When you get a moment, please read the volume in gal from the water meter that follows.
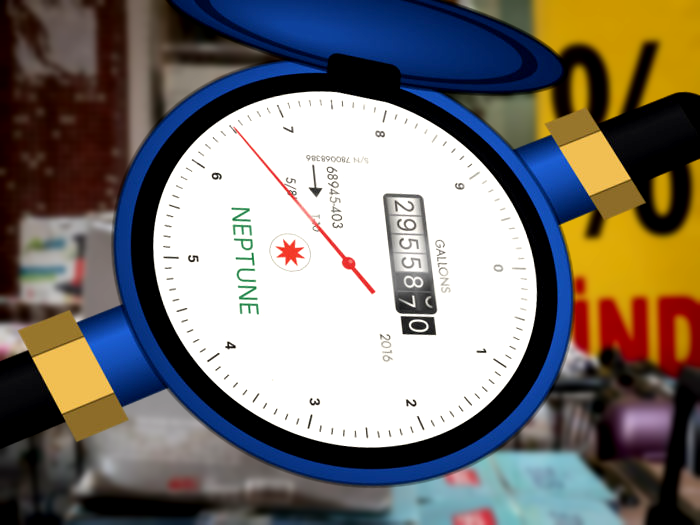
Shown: 2955866.5 gal
